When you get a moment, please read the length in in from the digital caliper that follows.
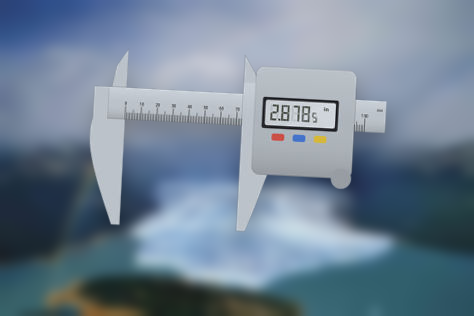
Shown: 2.8785 in
